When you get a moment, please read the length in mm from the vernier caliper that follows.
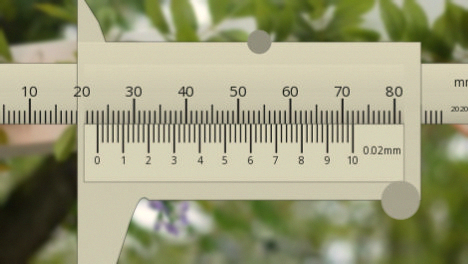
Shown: 23.0 mm
